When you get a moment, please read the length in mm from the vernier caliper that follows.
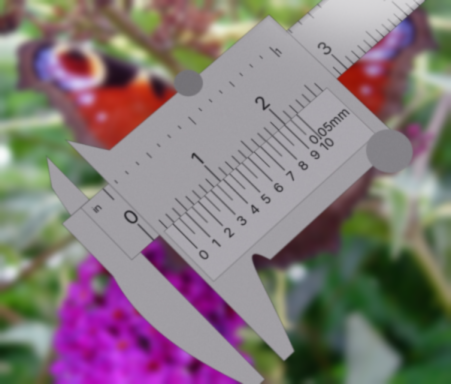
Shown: 2.8 mm
